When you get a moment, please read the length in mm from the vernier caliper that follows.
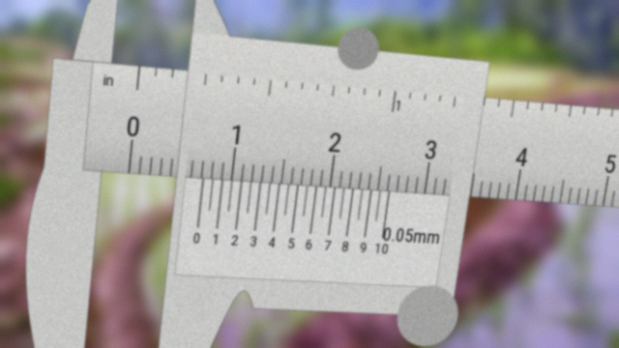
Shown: 7.2 mm
